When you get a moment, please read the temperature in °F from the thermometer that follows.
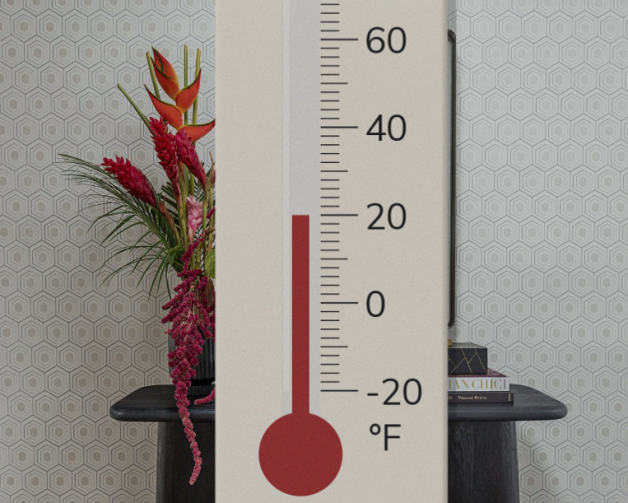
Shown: 20 °F
